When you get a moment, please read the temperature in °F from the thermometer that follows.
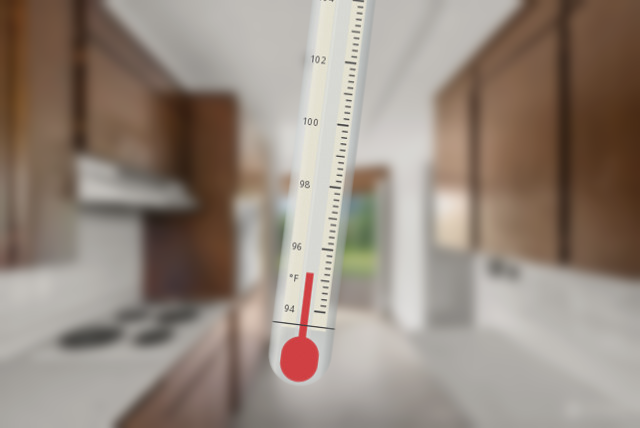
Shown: 95.2 °F
